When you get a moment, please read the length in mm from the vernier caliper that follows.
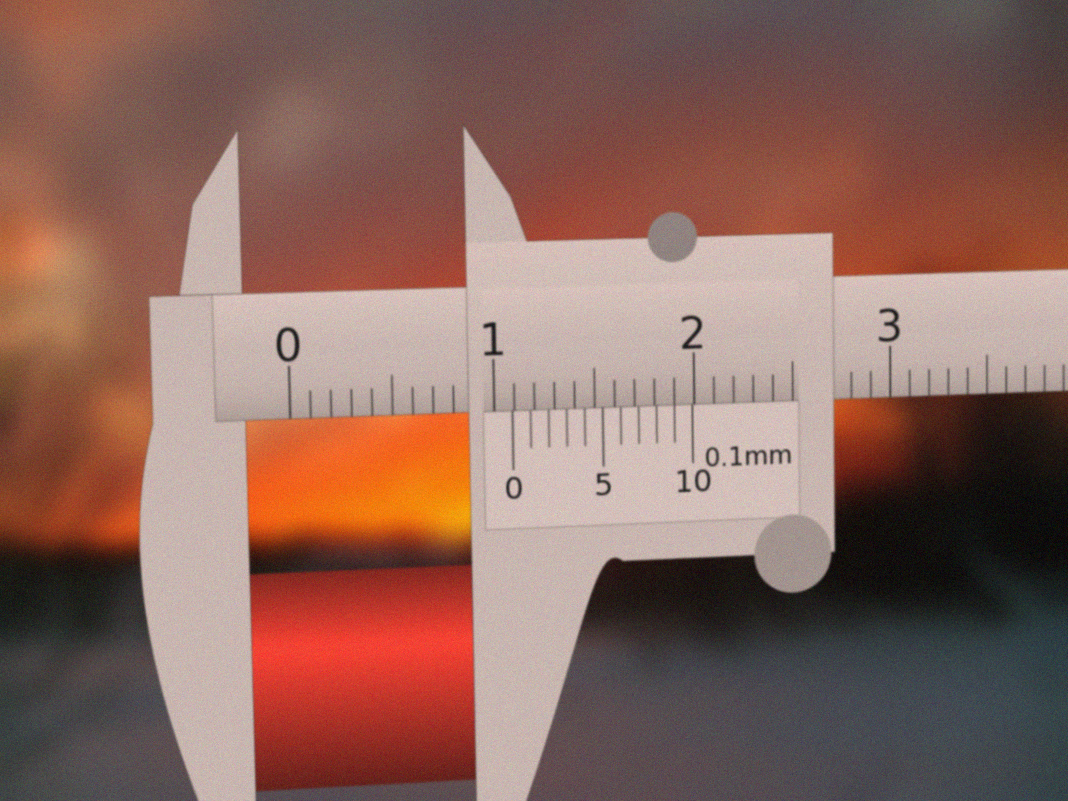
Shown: 10.9 mm
